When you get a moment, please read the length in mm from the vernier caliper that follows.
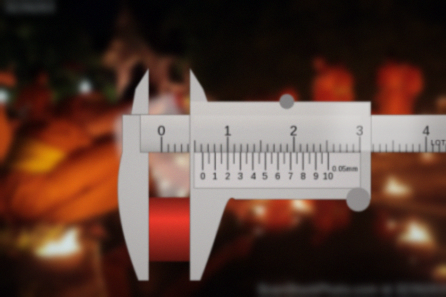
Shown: 6.2 mm
